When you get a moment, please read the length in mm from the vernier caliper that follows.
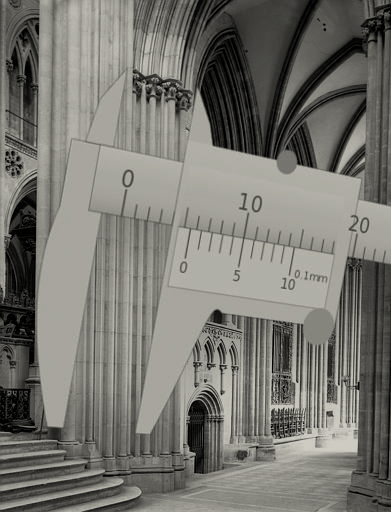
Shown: 5.5 mm
